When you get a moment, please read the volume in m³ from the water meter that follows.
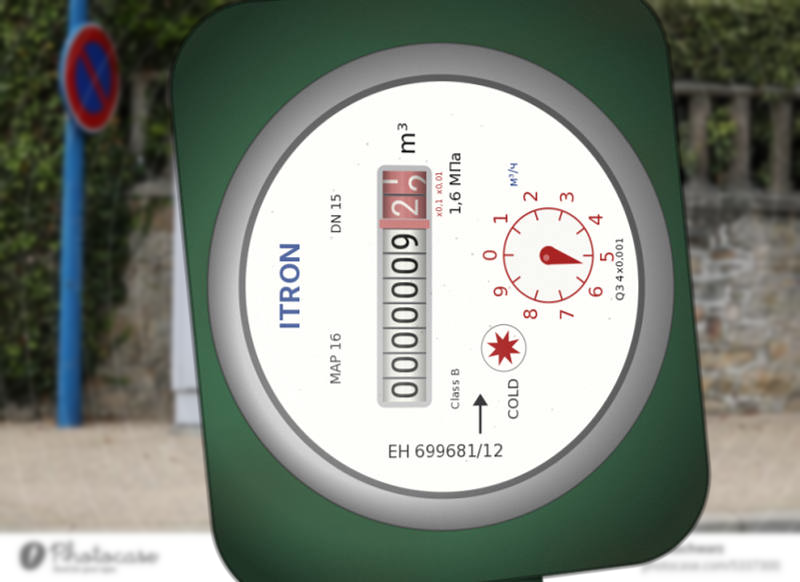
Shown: 9.215 m³
